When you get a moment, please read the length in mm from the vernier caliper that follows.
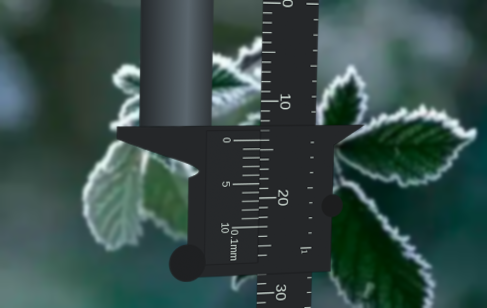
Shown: 14.0 mm
